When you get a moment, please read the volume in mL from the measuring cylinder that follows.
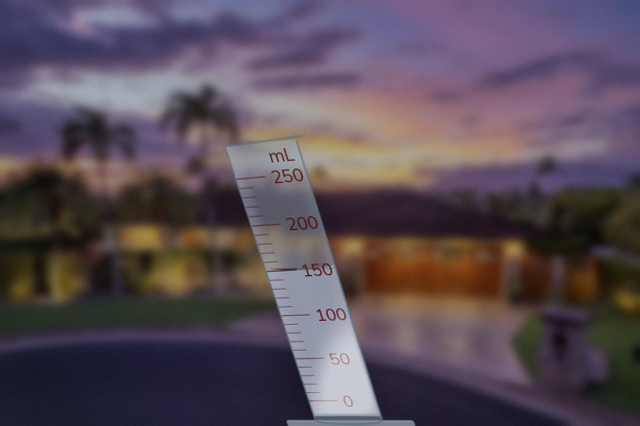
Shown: 150 mL
